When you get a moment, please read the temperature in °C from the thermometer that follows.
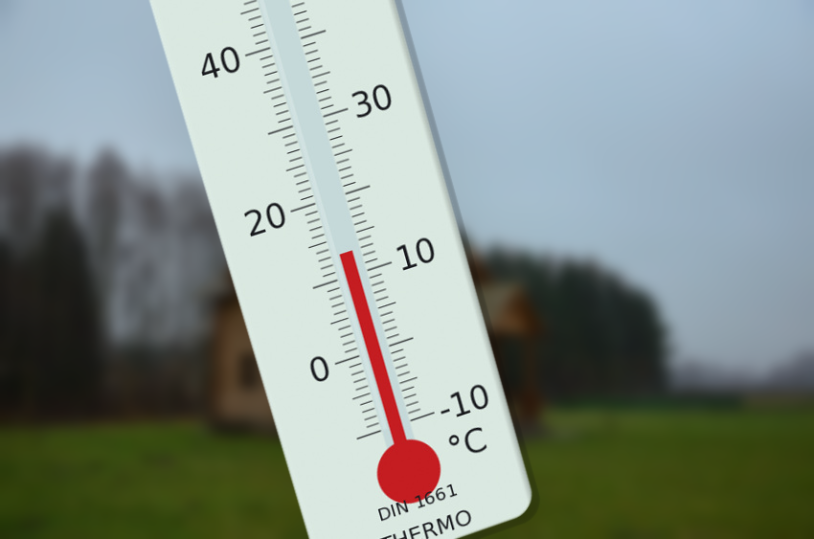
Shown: 13 °C
